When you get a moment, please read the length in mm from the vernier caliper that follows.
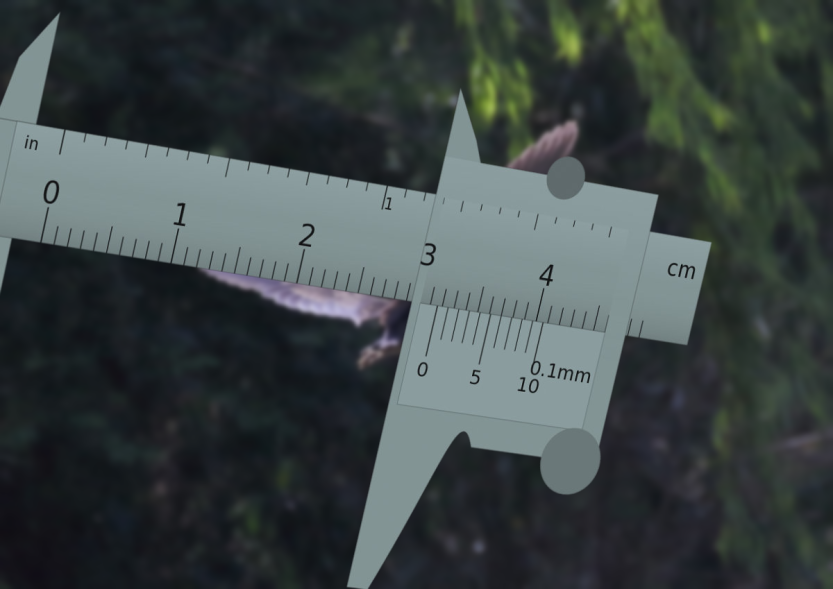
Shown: 31.6 mm
